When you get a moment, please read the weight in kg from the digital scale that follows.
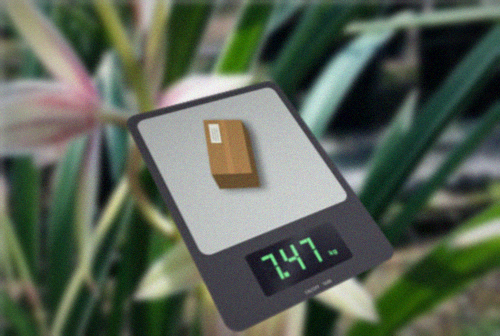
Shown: 7.47 kg
